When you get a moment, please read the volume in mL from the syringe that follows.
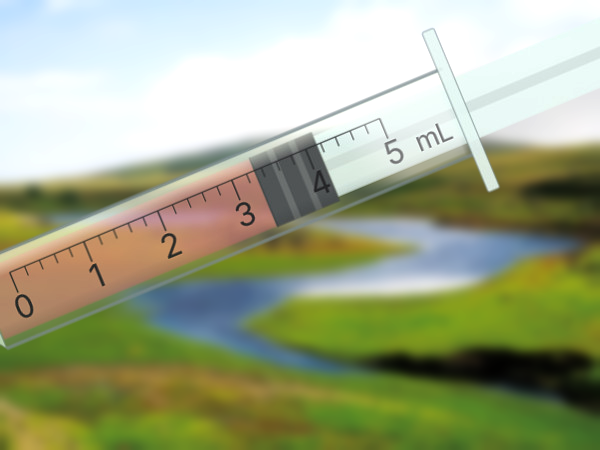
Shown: 3.3 mL
